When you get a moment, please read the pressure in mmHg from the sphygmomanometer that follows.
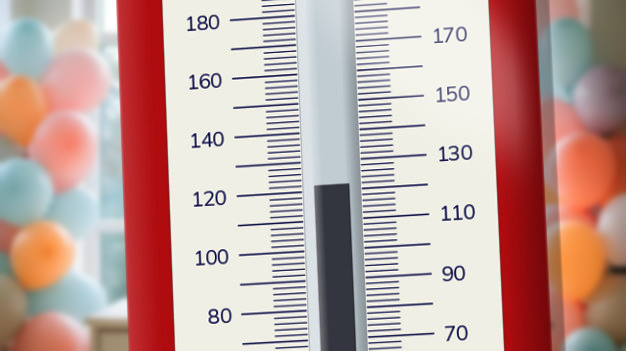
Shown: 122 mmHg
